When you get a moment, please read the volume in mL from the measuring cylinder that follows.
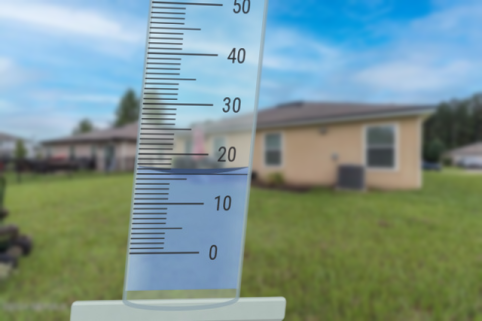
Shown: 16 mL
